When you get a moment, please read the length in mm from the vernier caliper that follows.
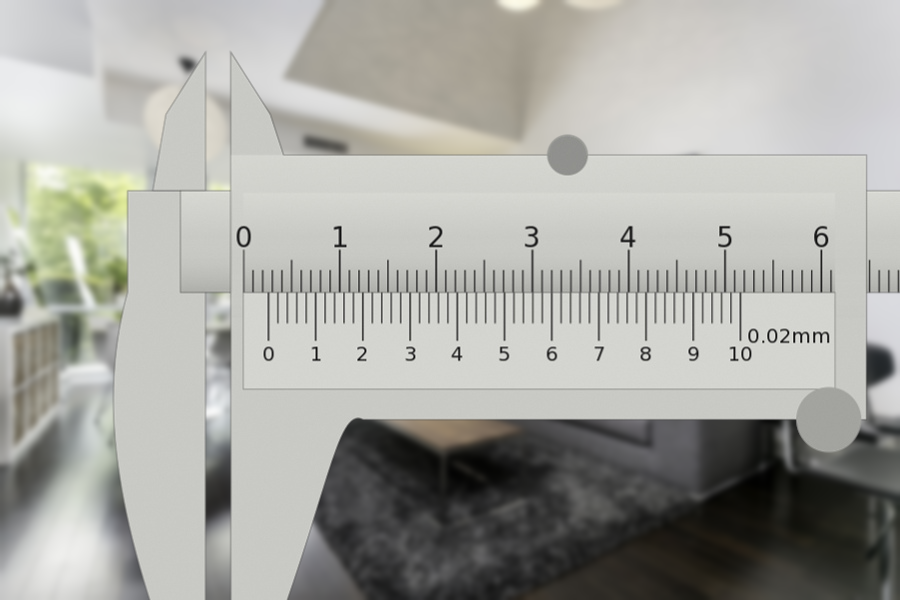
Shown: 2.6 mm
